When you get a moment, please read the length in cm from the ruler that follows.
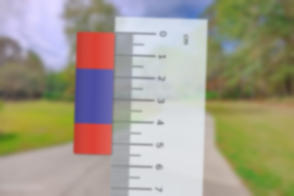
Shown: 5.5 cm
